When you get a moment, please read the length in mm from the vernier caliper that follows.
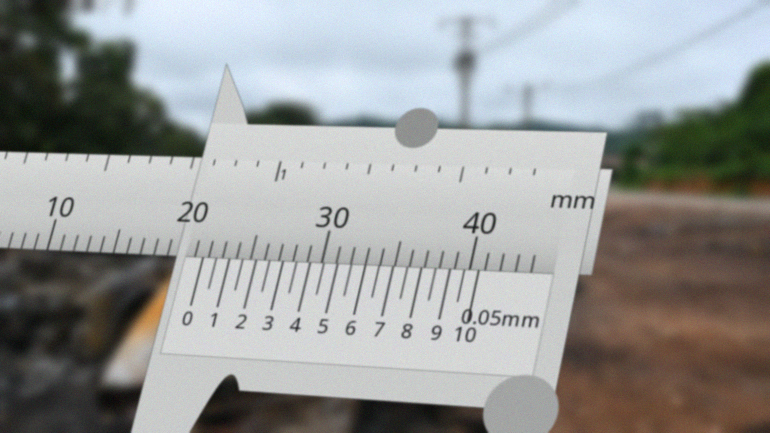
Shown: 21.6 mm
